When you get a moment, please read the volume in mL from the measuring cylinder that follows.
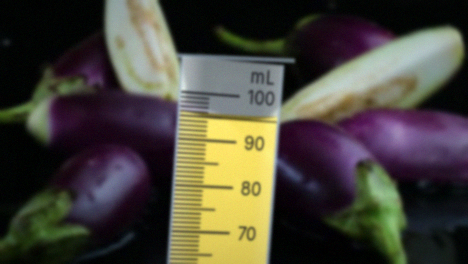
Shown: 95 mL
